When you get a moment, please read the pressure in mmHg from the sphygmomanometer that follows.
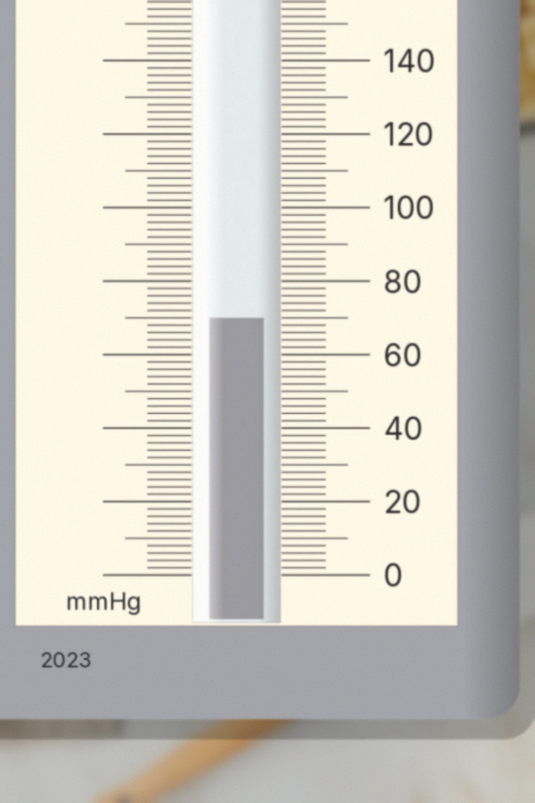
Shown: 70 mmHg
